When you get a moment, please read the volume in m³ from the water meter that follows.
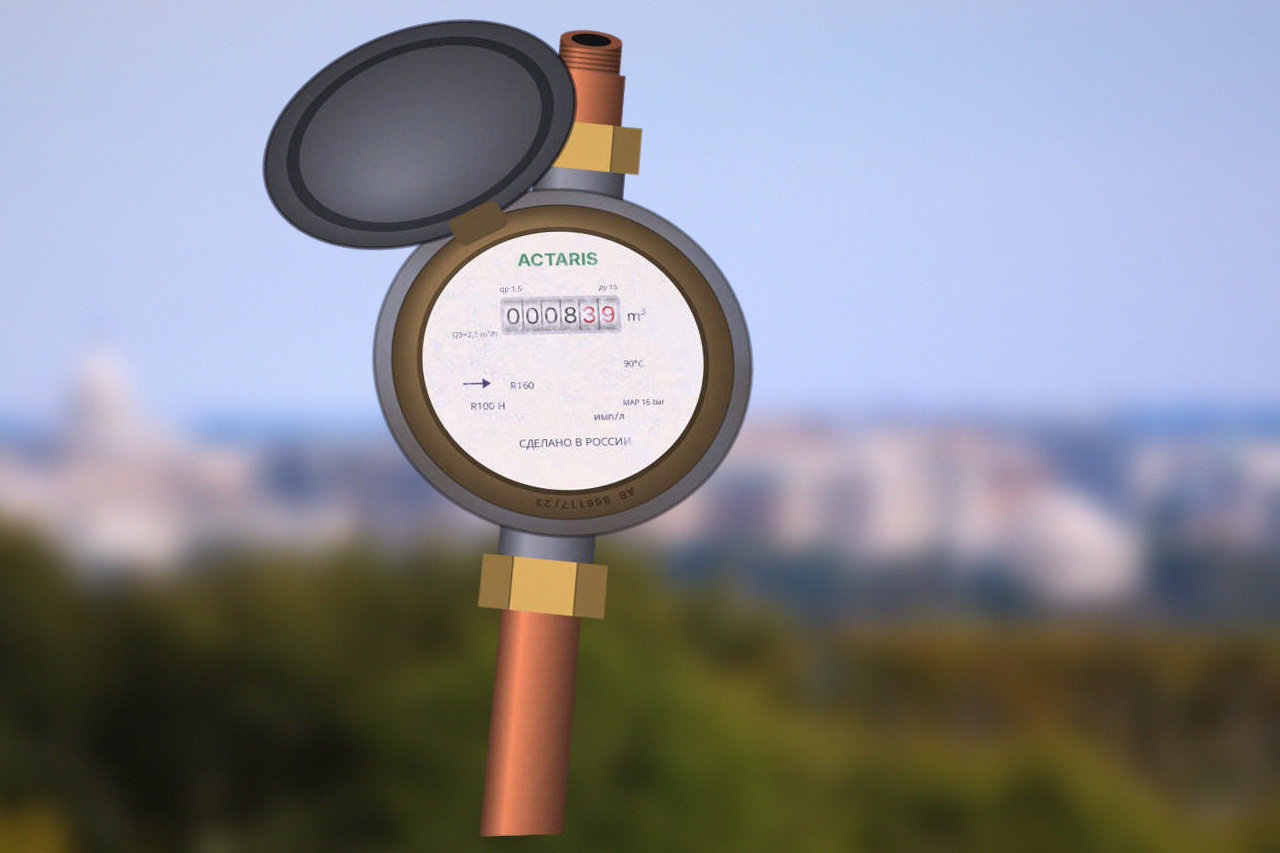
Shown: 8.39 m³
